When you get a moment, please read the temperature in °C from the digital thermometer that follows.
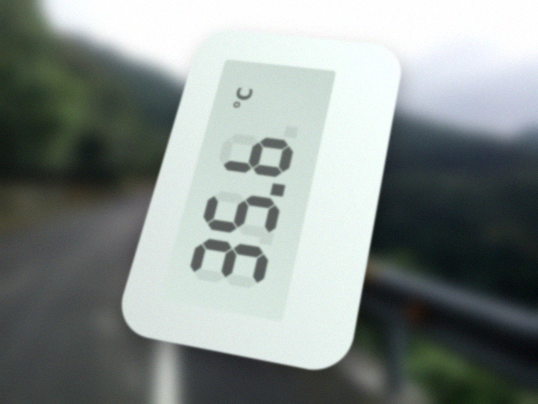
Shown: 35.6 °C
